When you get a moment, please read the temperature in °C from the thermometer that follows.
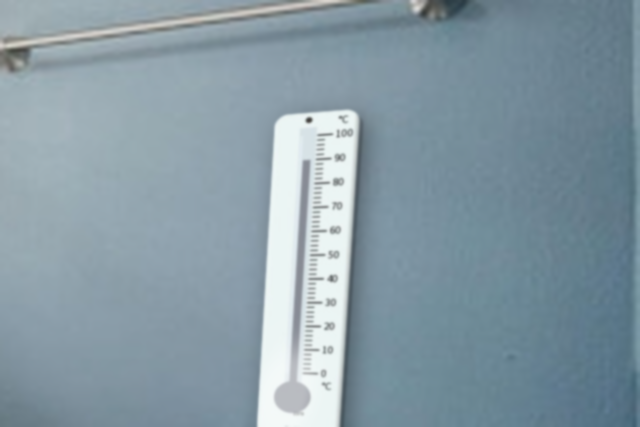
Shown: 90 °C
